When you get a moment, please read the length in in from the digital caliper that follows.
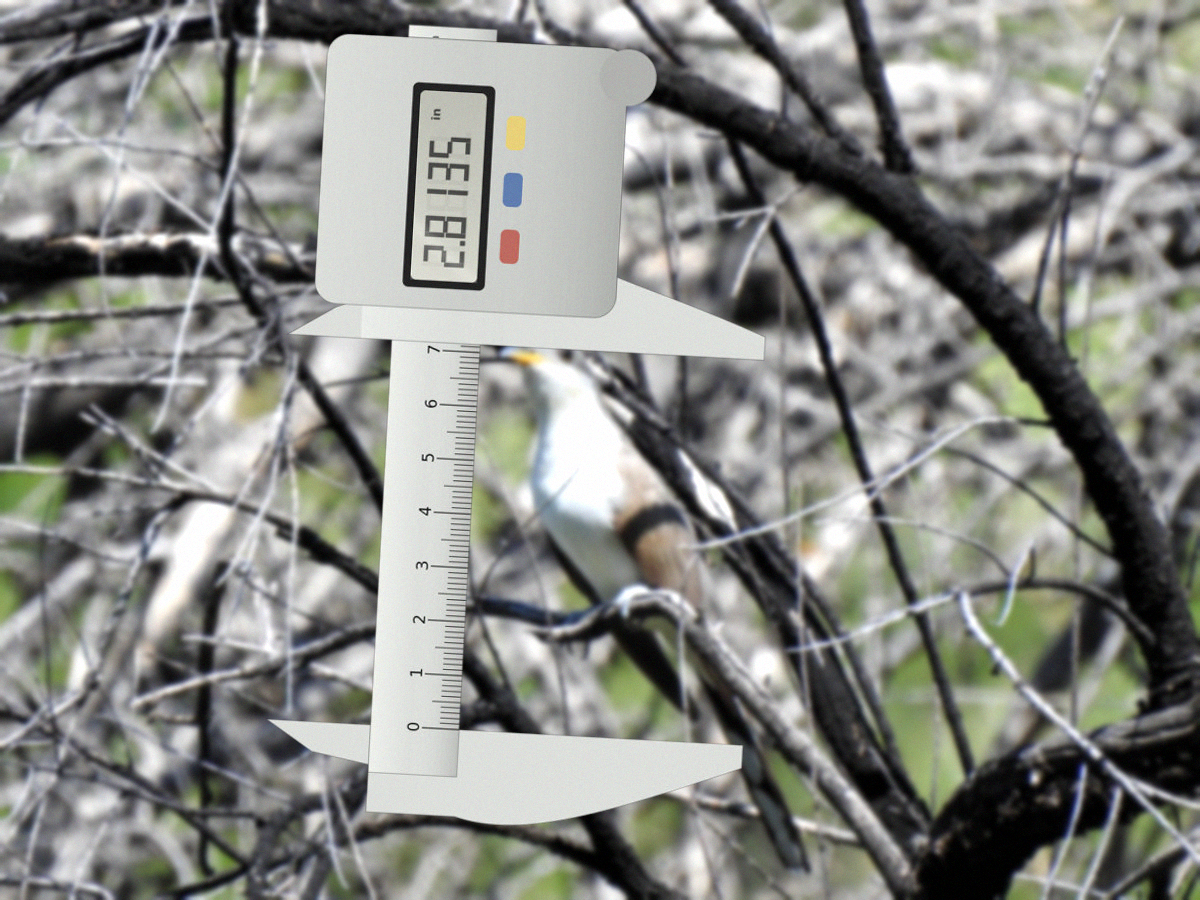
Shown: 2.8135 in
